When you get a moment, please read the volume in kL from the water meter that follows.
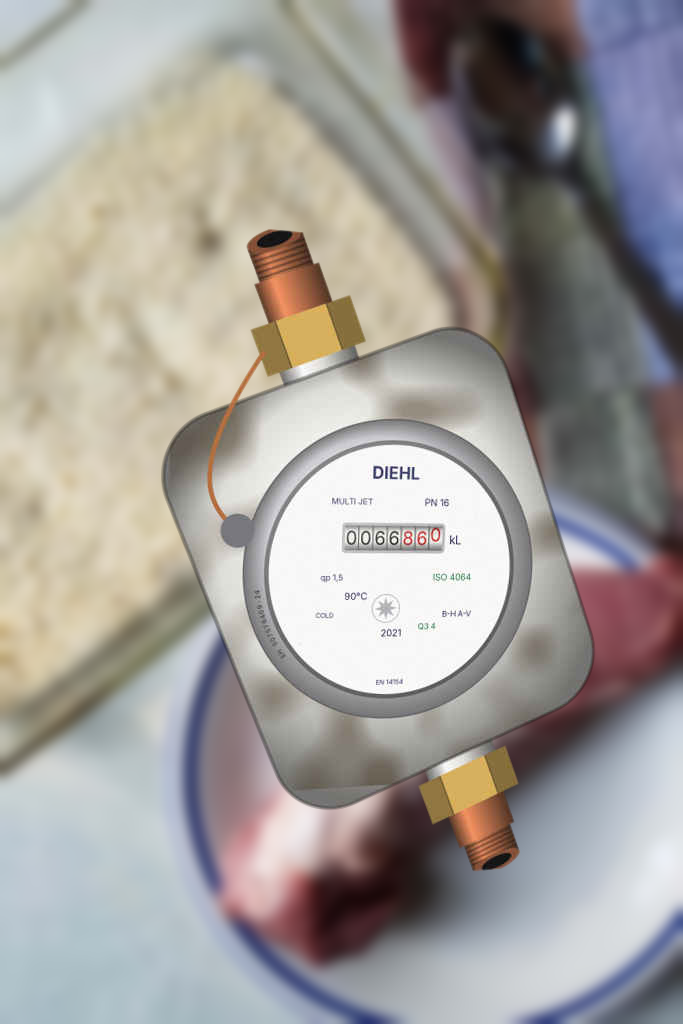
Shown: 66.860 kL
